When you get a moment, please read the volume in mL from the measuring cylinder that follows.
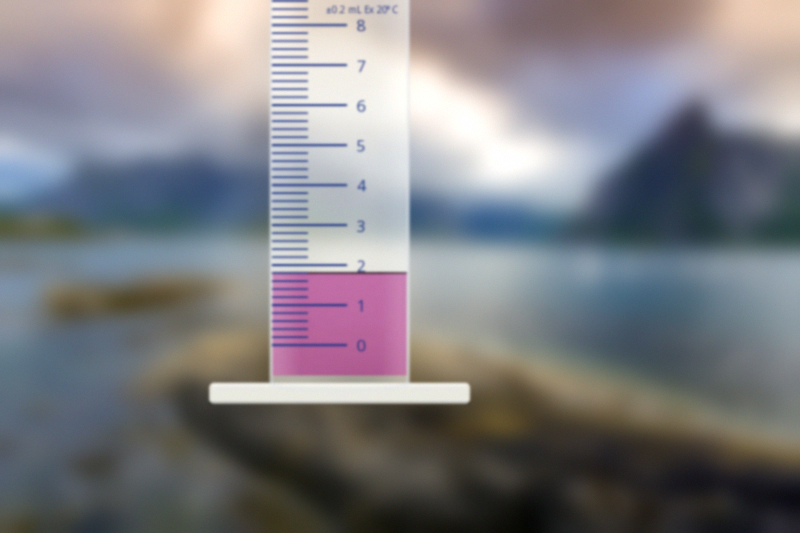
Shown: 1.8 mL
